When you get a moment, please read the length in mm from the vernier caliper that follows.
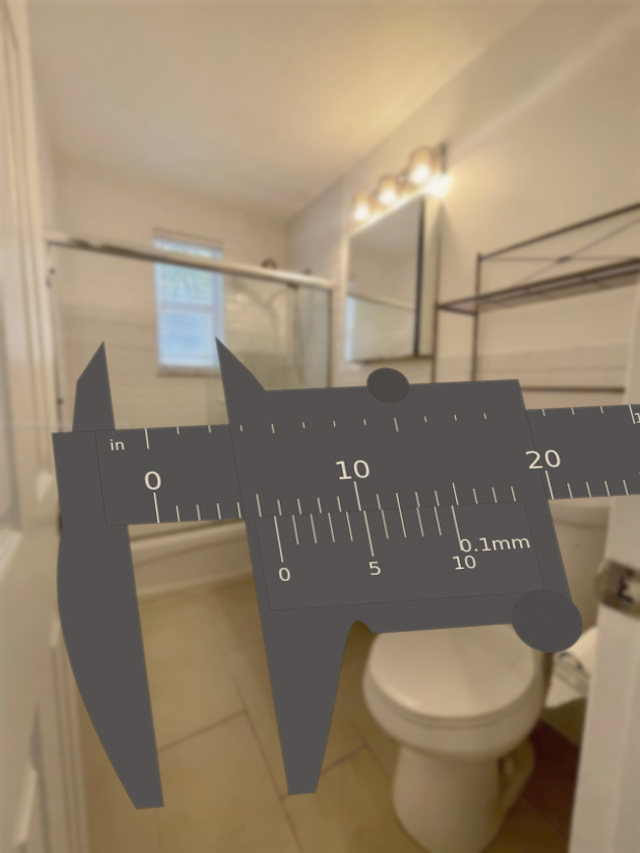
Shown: 5.7 mm
